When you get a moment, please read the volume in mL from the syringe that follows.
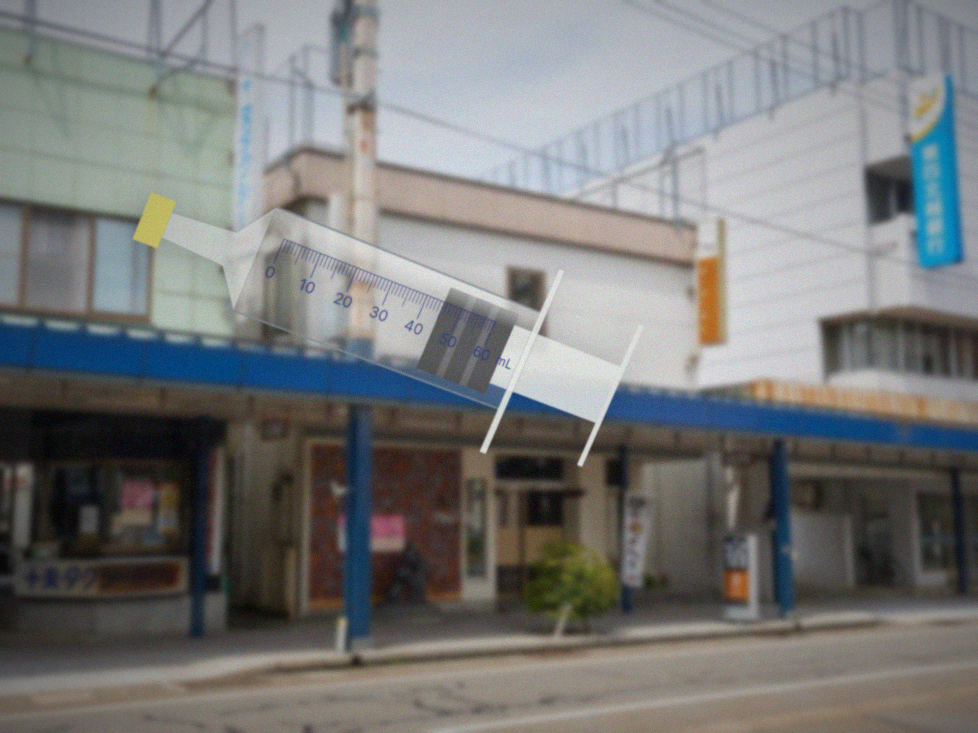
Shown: 45 mL
